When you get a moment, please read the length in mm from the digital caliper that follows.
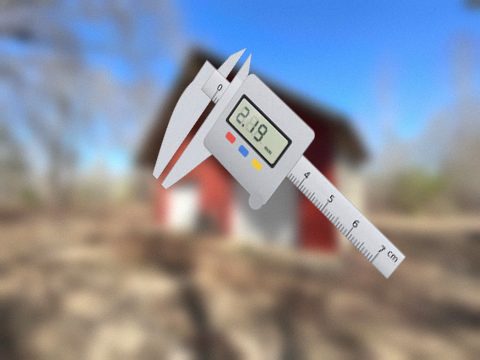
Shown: 2.19 mm
